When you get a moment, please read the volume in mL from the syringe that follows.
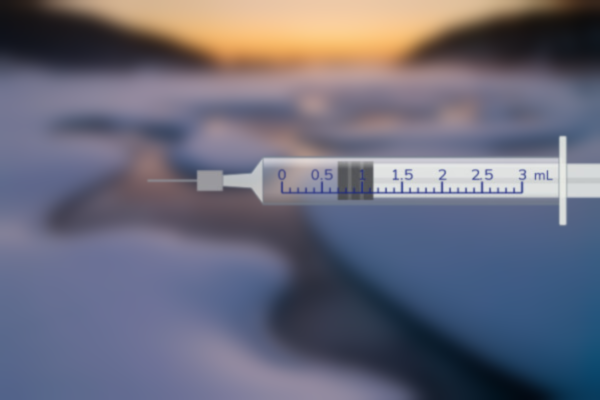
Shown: 0.7 mL
